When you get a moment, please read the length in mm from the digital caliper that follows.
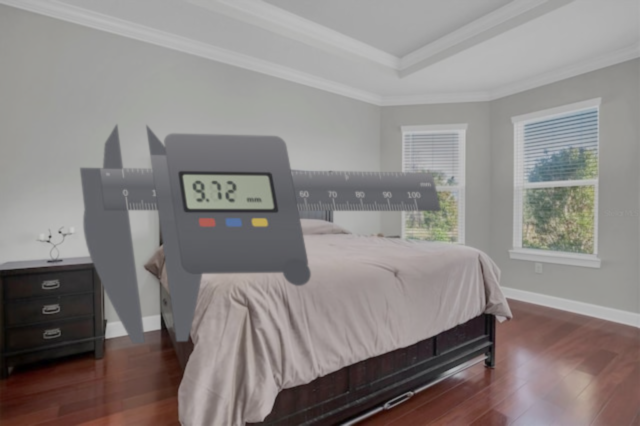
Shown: 9.72 mm
